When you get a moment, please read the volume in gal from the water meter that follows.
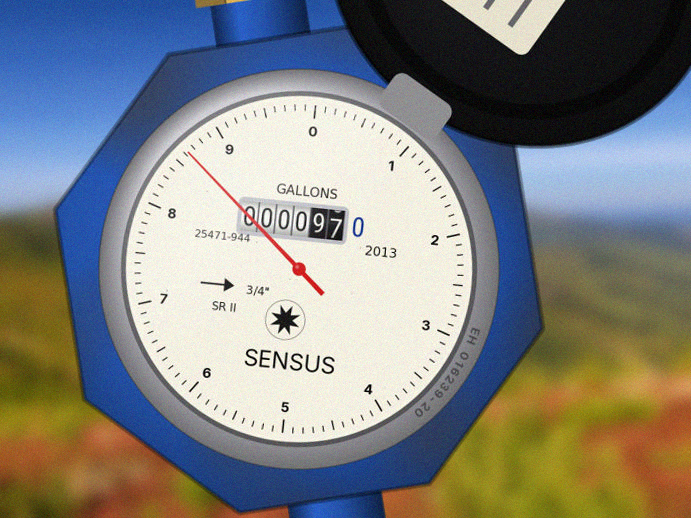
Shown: 968.6 gal
